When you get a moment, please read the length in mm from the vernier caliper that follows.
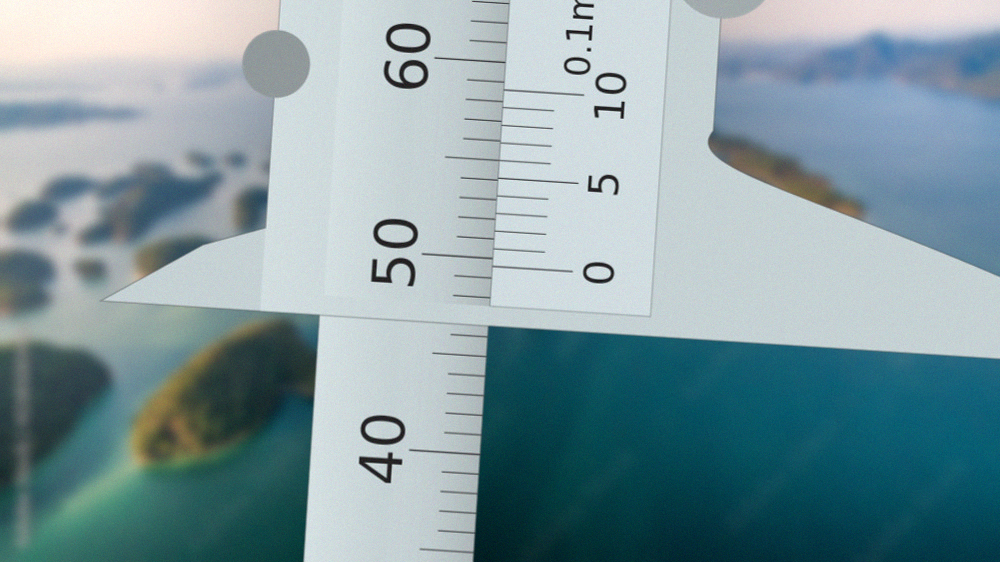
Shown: 49.6 mm
